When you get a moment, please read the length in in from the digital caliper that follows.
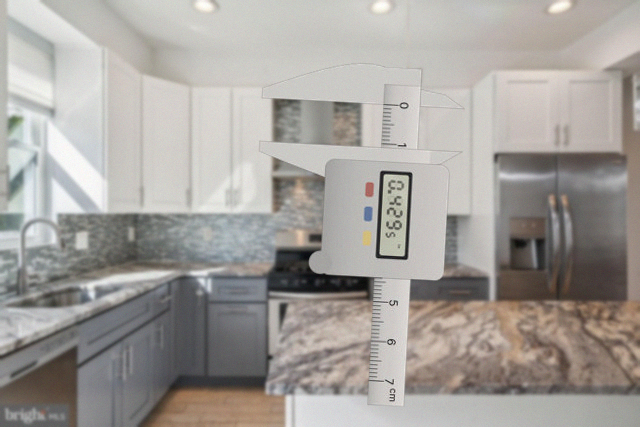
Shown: 0.4295 in
